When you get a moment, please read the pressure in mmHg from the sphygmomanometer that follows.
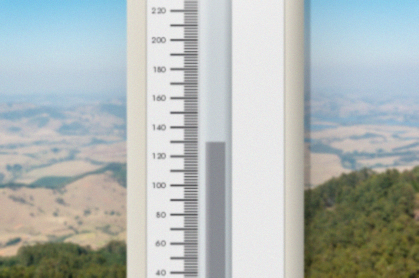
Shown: 130 mmHg
